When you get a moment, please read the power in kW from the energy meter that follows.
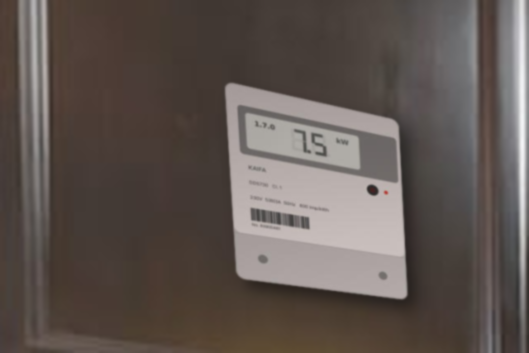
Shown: 7.5 kW
